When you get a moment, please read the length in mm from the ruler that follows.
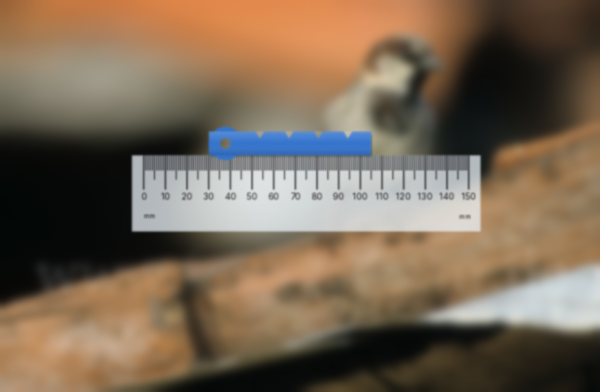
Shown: 75 mm
